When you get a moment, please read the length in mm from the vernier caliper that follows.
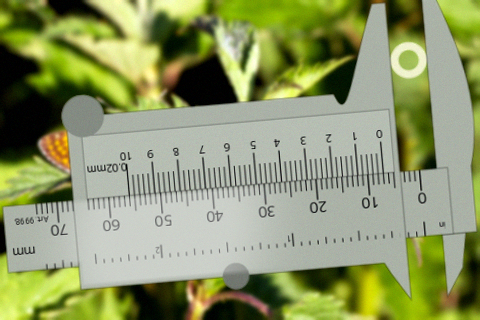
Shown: 7.0 mm
